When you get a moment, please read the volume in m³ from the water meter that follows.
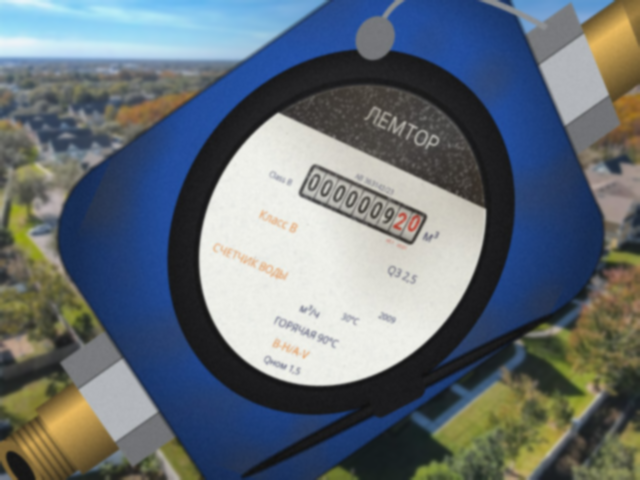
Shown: 9.20 m³
